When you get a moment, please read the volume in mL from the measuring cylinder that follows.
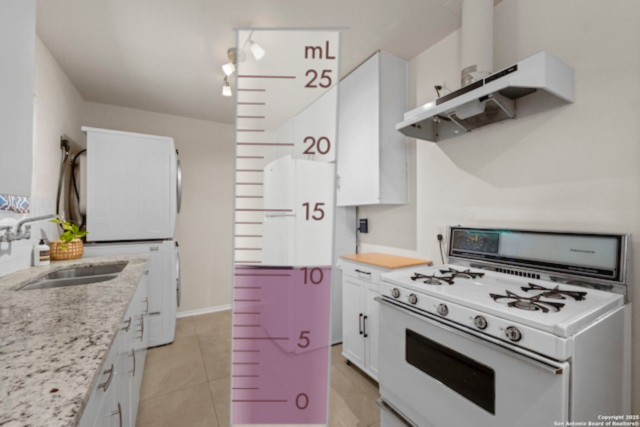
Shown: 10.5 mL
